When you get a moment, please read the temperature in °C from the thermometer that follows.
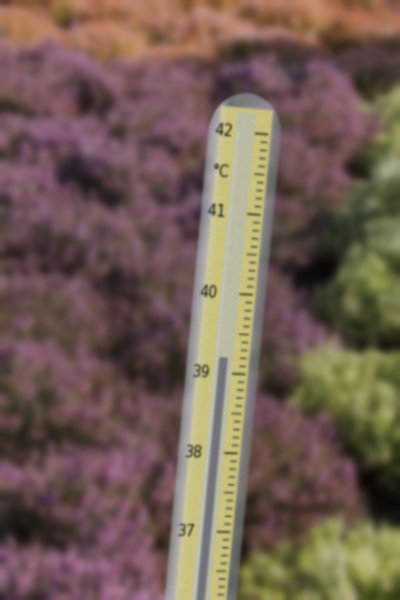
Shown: 39.2 °C
